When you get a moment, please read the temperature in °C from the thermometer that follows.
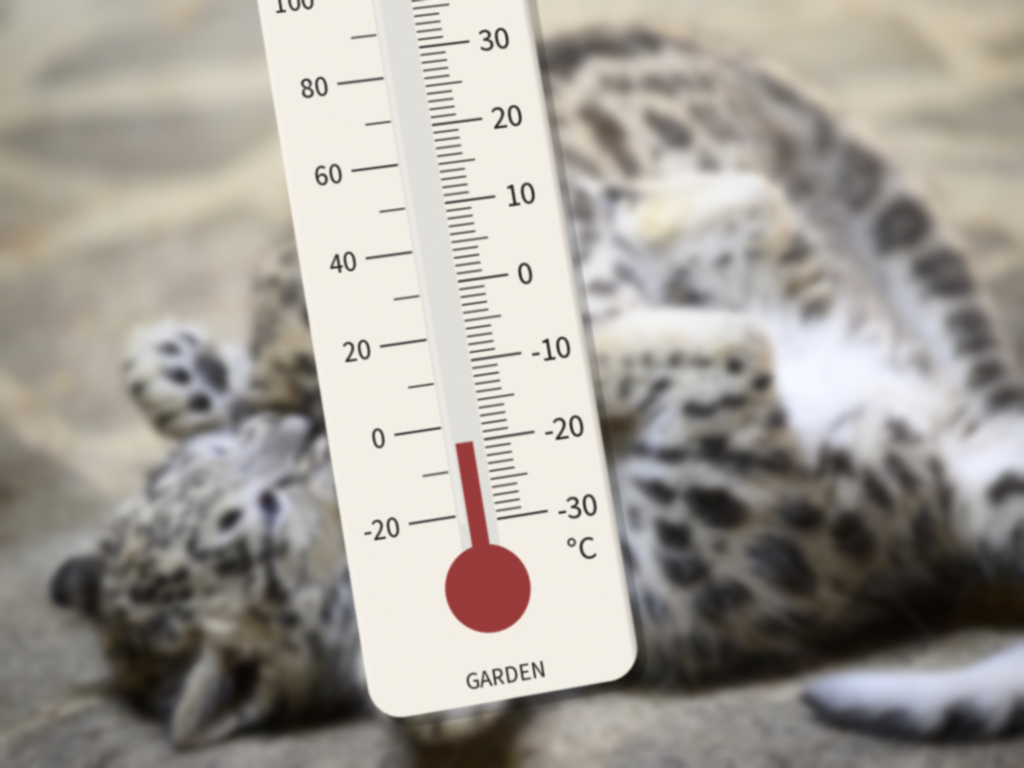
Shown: -20 °C
